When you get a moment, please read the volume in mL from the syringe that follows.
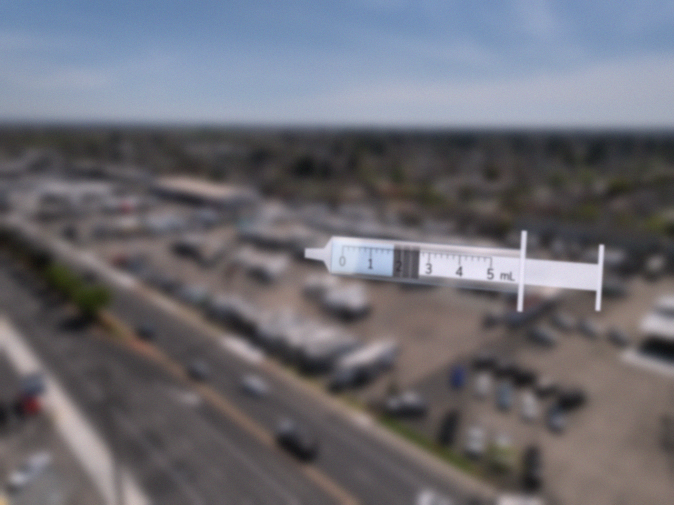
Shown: 1.8 mL
